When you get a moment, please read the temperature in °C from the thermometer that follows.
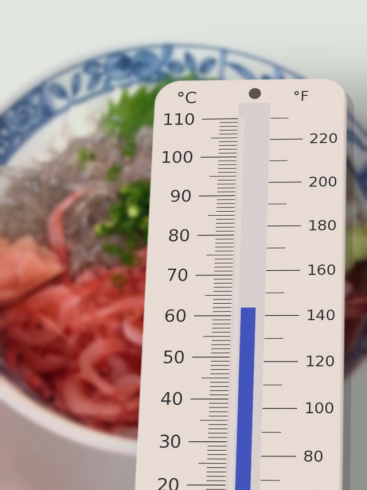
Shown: 62 °C
